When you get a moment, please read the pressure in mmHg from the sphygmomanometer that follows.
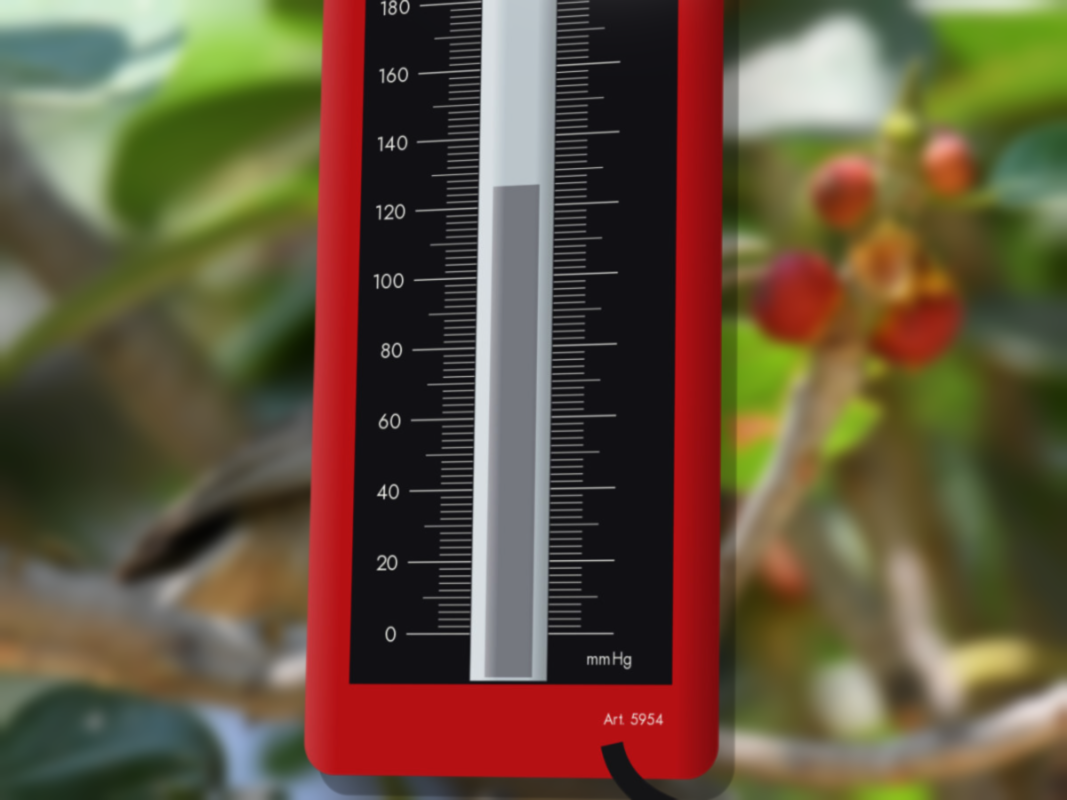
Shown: 126 mmHg
